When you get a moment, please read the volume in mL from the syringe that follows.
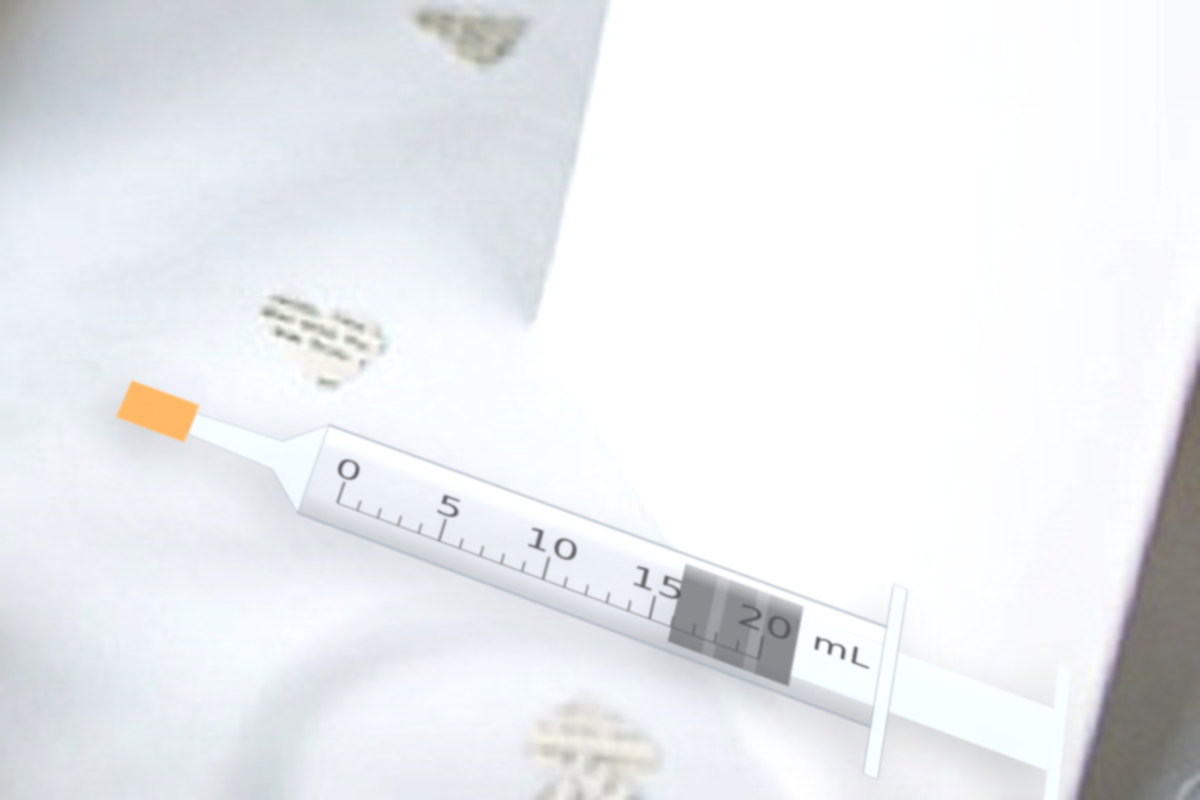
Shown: 16 mL
